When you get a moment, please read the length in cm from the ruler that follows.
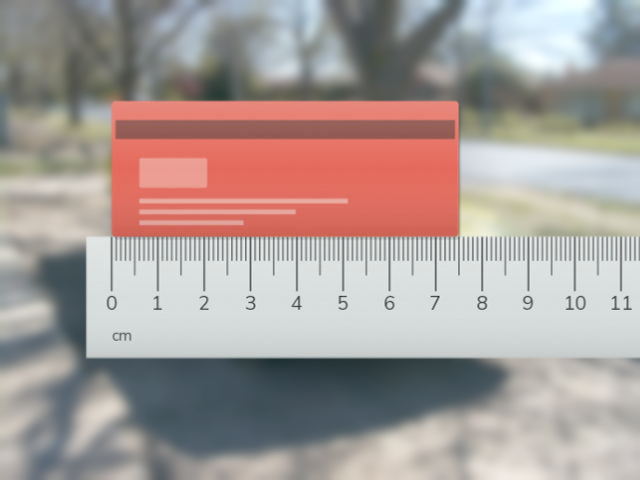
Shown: 7.5 cm
